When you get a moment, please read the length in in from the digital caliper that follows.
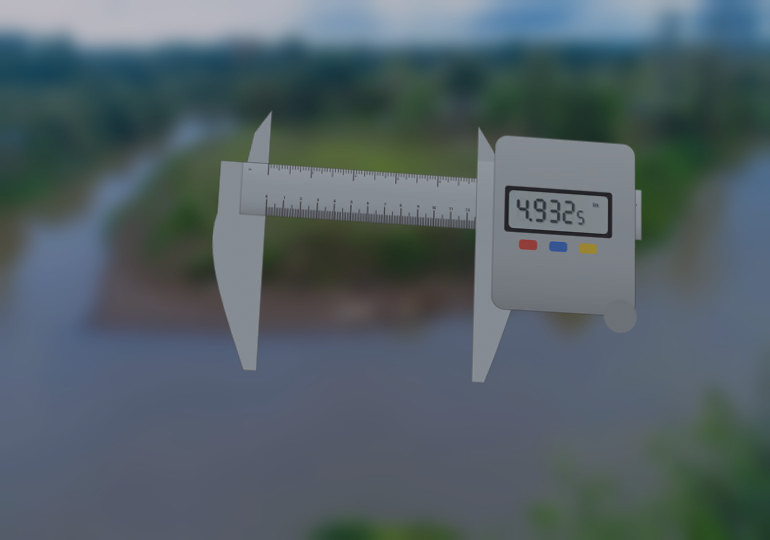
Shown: 4.9325 in
